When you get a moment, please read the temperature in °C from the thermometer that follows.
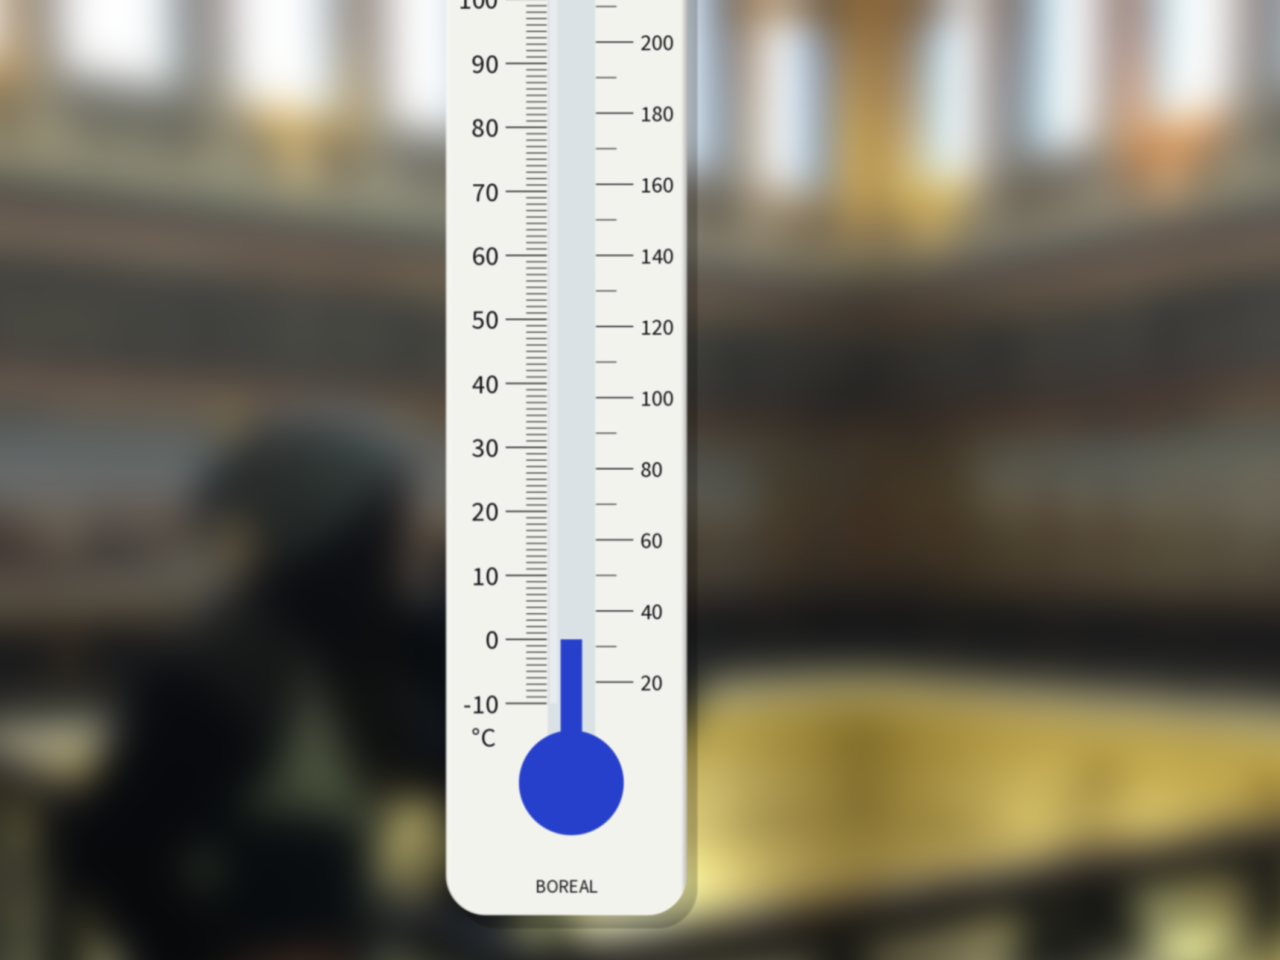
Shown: 0 °C
